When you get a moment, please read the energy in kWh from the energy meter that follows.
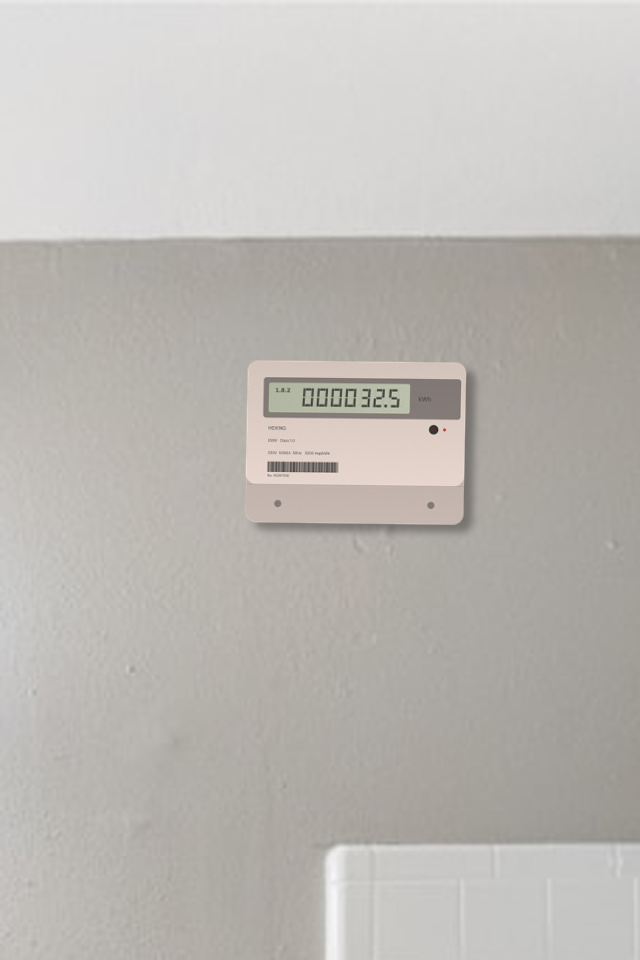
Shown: 32.5 kWh
